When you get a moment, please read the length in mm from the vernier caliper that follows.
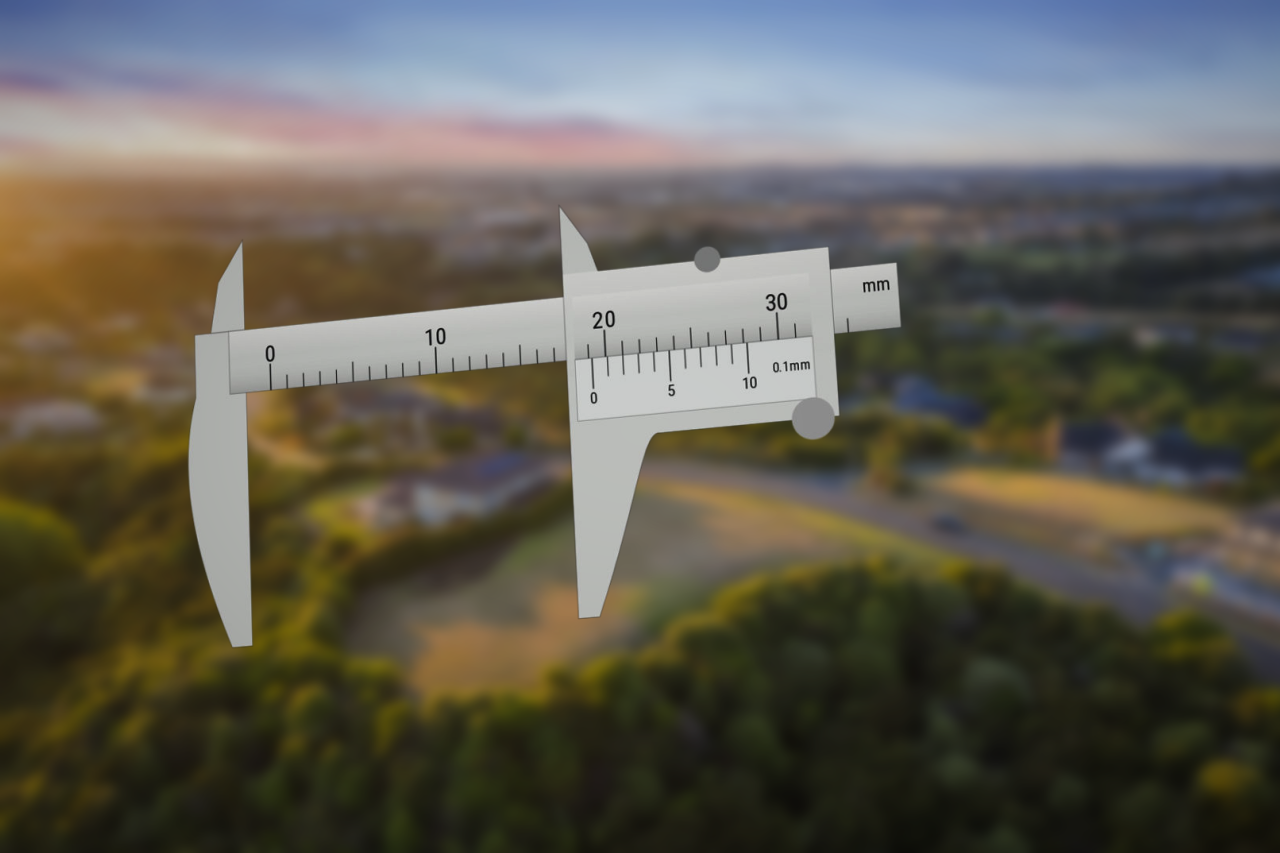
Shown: 19.2 mm
